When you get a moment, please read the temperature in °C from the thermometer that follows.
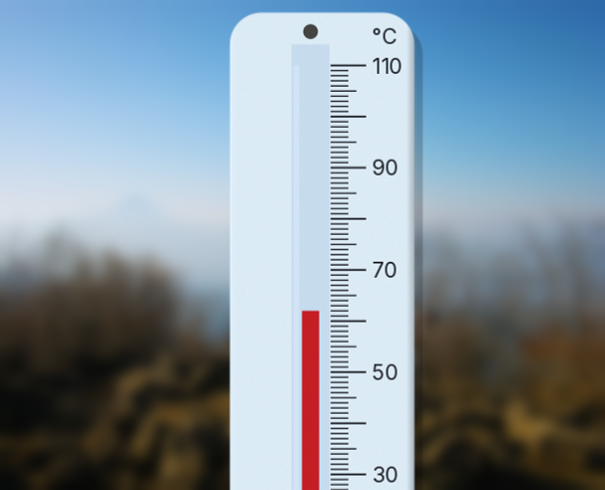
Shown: 62 °C
